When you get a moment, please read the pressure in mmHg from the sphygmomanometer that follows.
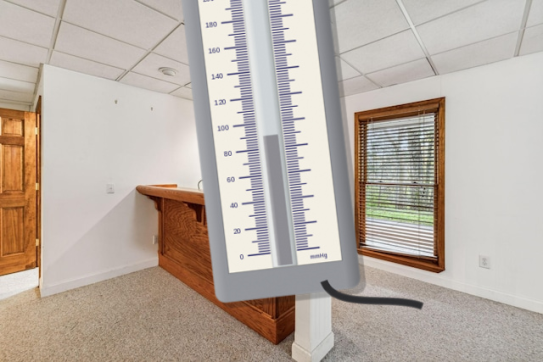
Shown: 90 mmHg
